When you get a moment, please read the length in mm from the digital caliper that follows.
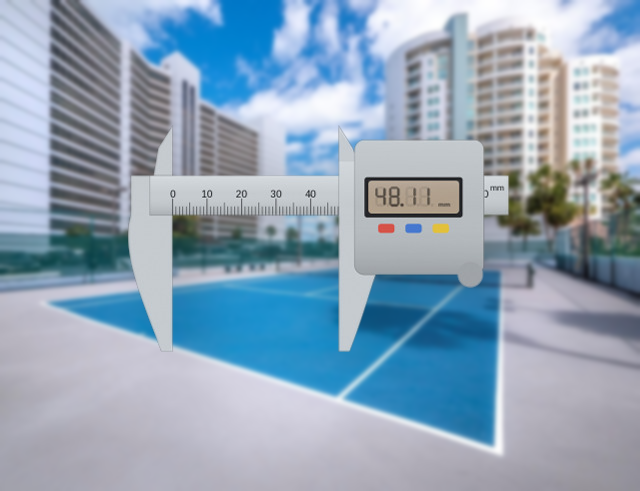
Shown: 48.11 mm
